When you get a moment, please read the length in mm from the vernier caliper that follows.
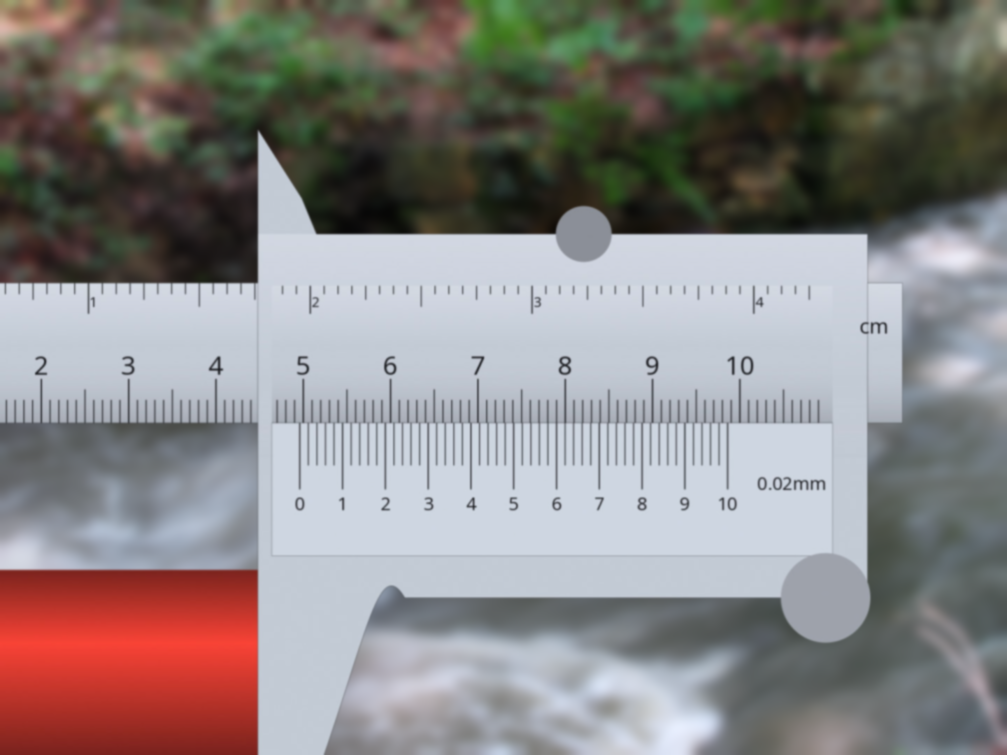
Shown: 49.6 mm
